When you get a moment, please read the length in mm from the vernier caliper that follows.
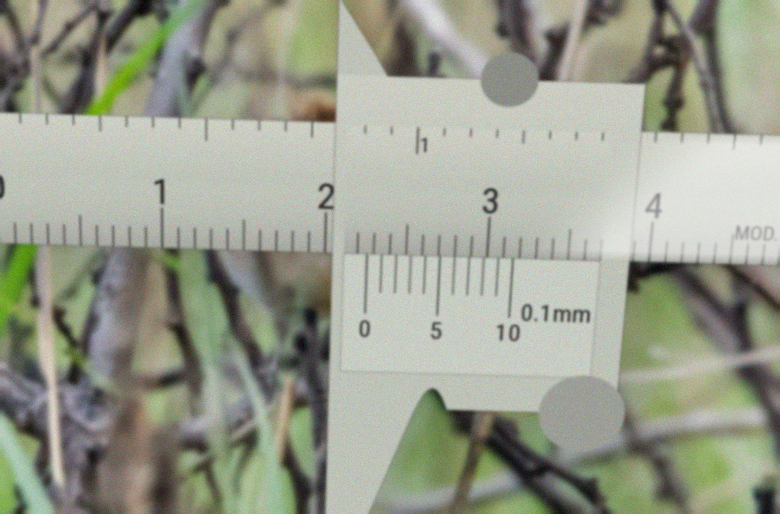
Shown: 22.6 mm
